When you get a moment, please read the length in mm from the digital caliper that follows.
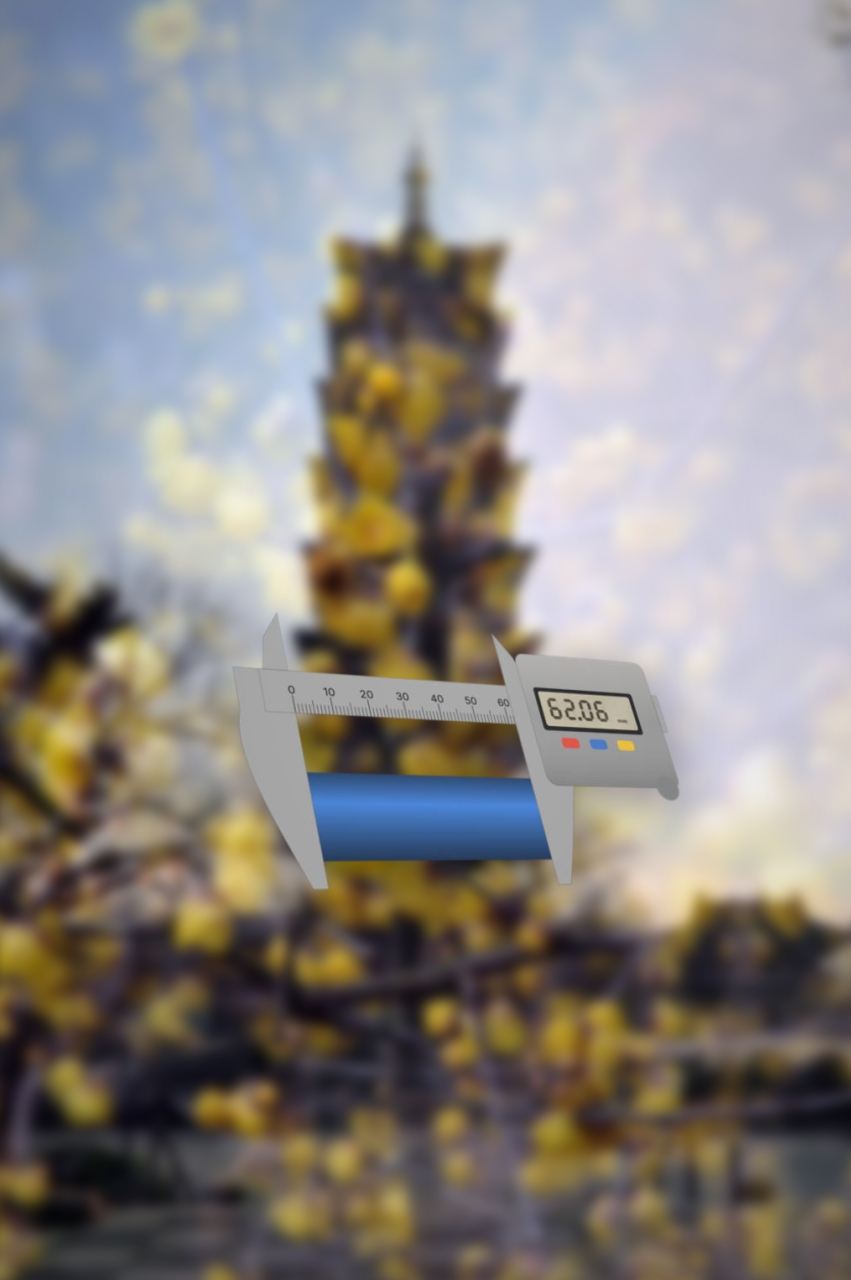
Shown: 62.06 mm
